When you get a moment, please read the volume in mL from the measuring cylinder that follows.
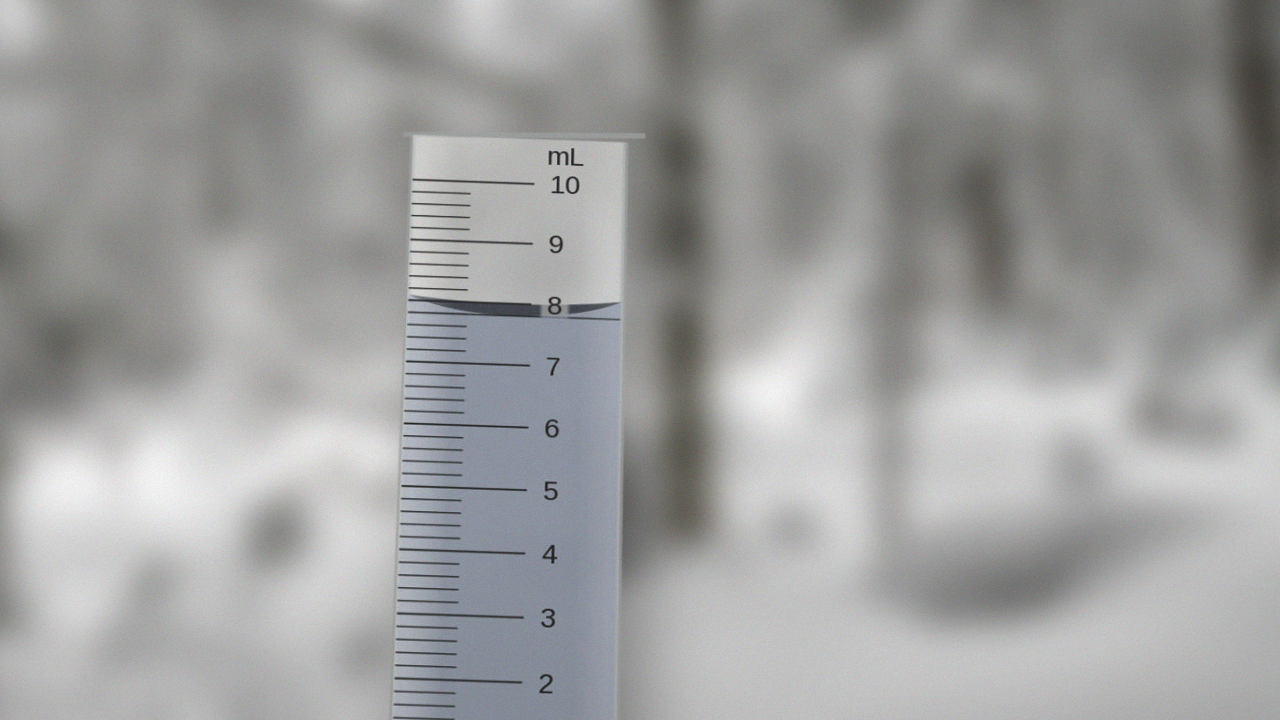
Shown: 7.8 mL
